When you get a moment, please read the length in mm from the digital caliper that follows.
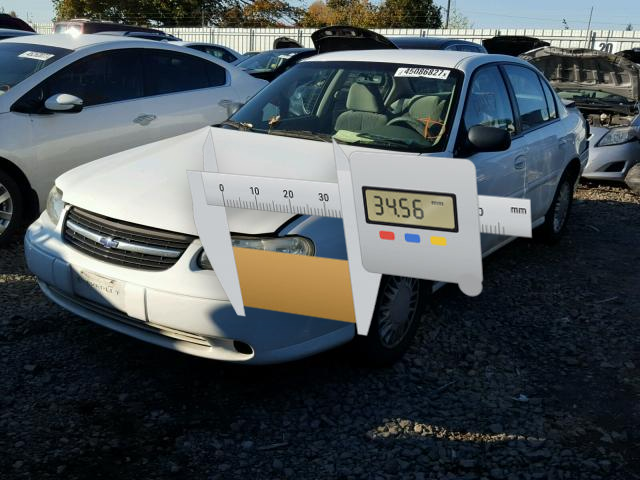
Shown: 34.56 mm
